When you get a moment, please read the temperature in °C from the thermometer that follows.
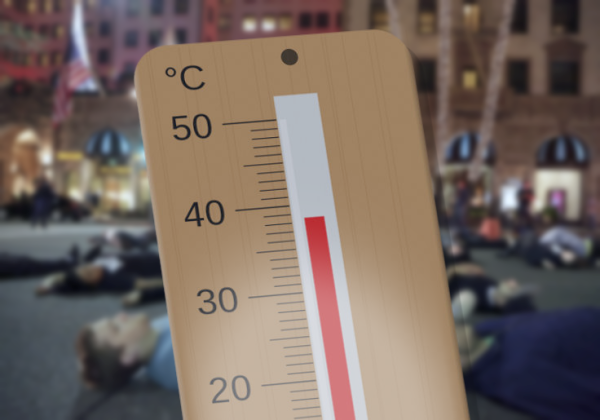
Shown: 38.5 °C
